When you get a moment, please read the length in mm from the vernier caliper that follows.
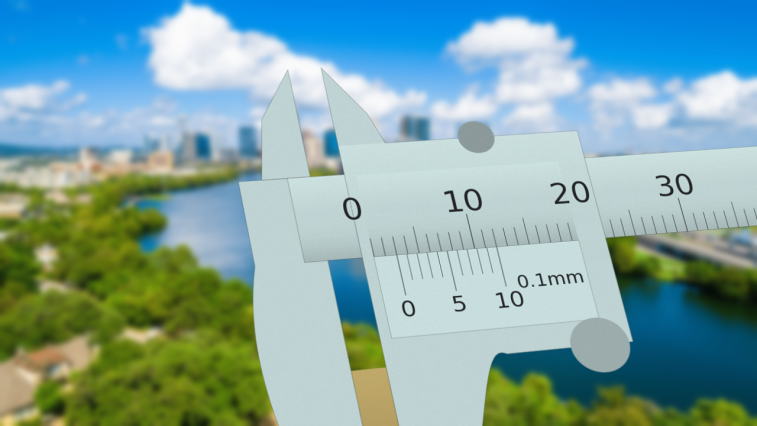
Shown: 3.0 mm
